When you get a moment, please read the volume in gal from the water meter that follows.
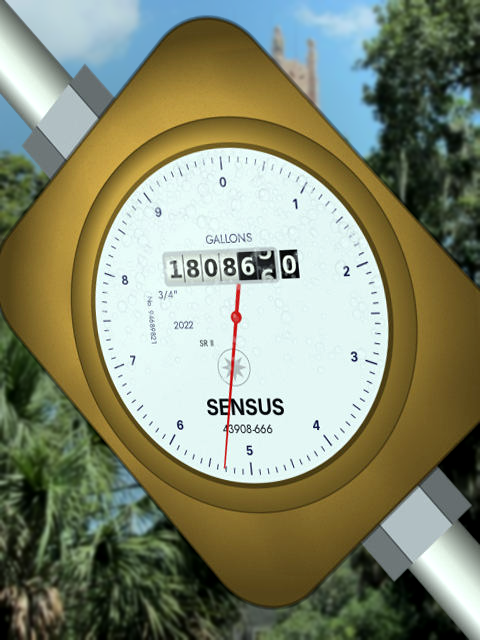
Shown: 1808655.3 gal
